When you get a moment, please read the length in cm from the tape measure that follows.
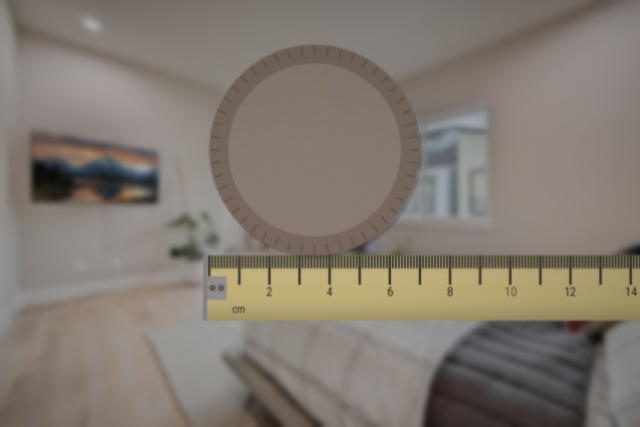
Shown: 7 cm
